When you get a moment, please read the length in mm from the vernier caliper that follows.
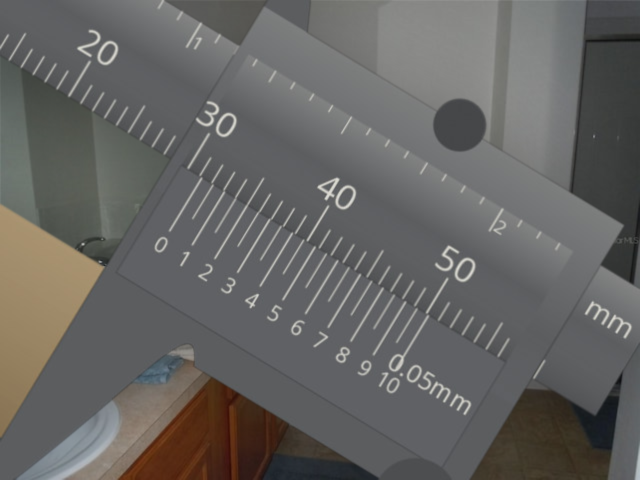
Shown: 31.2 mm
